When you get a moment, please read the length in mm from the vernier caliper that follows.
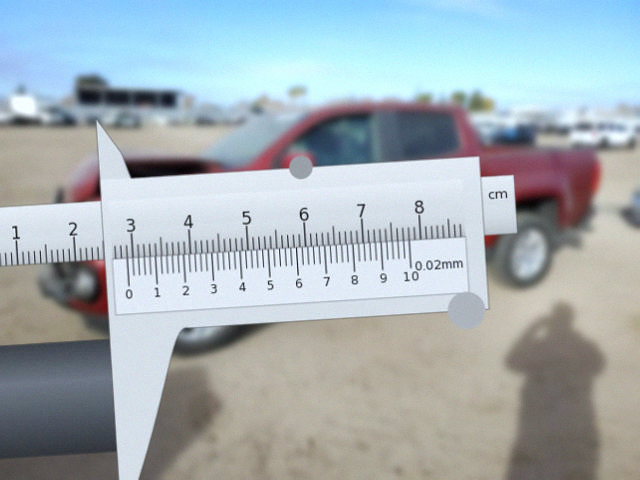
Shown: 29.0 mm
